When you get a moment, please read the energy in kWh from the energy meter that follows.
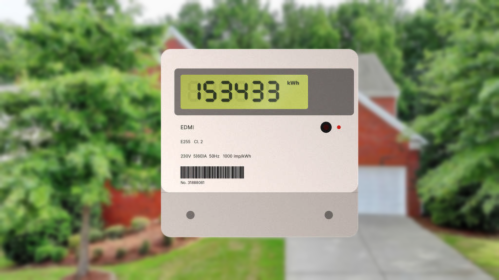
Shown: 153433 kWh
